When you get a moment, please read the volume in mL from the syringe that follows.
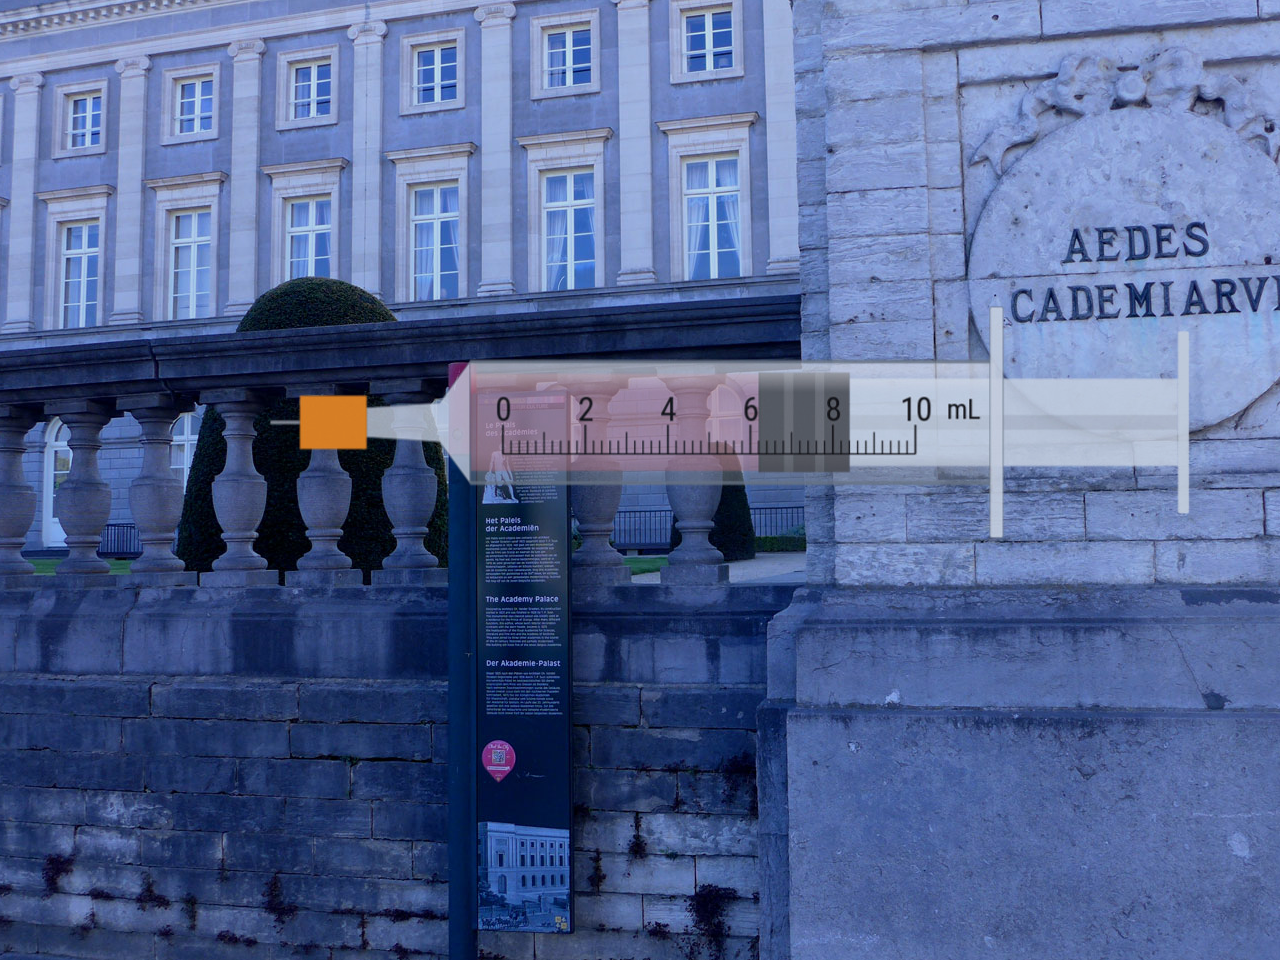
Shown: 6.2 mL
